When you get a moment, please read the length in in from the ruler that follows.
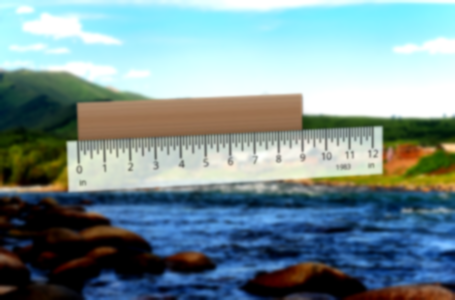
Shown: 9 in
